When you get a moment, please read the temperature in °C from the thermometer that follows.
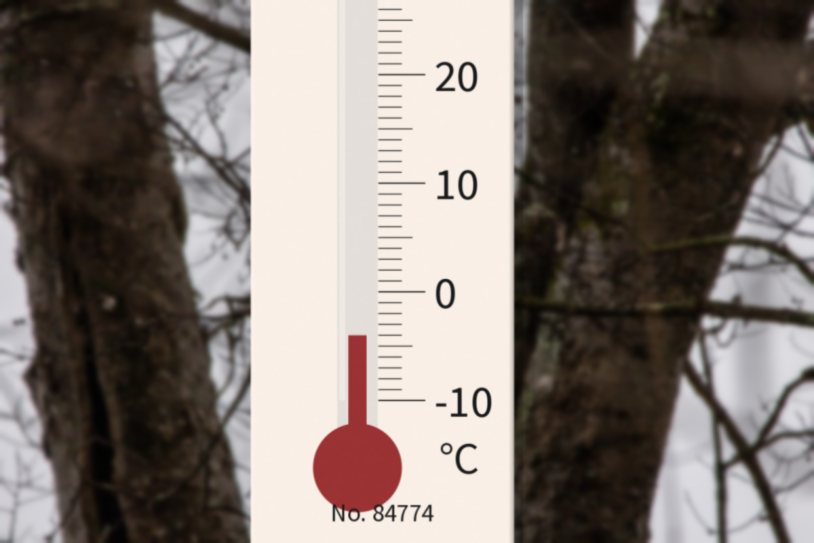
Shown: -4 °C
